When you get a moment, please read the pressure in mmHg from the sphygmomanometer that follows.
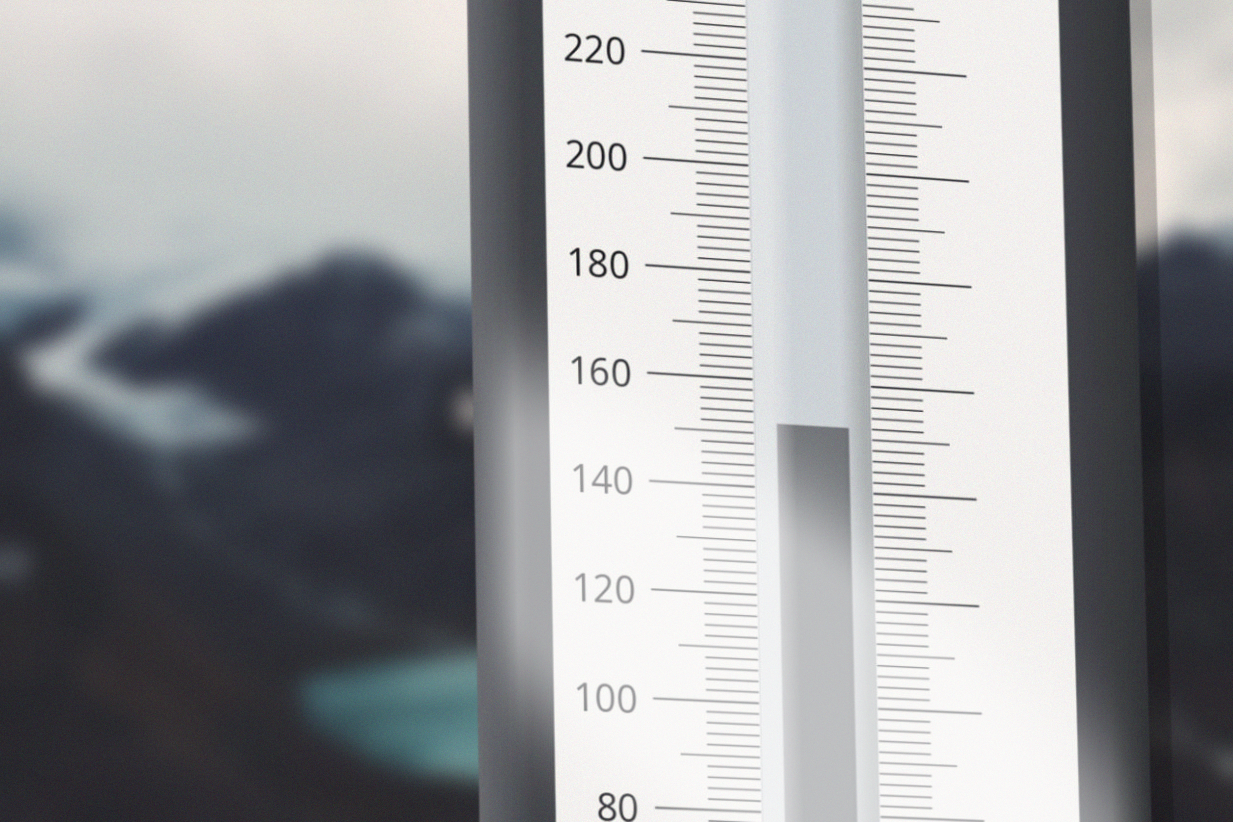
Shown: 152 mmHg
